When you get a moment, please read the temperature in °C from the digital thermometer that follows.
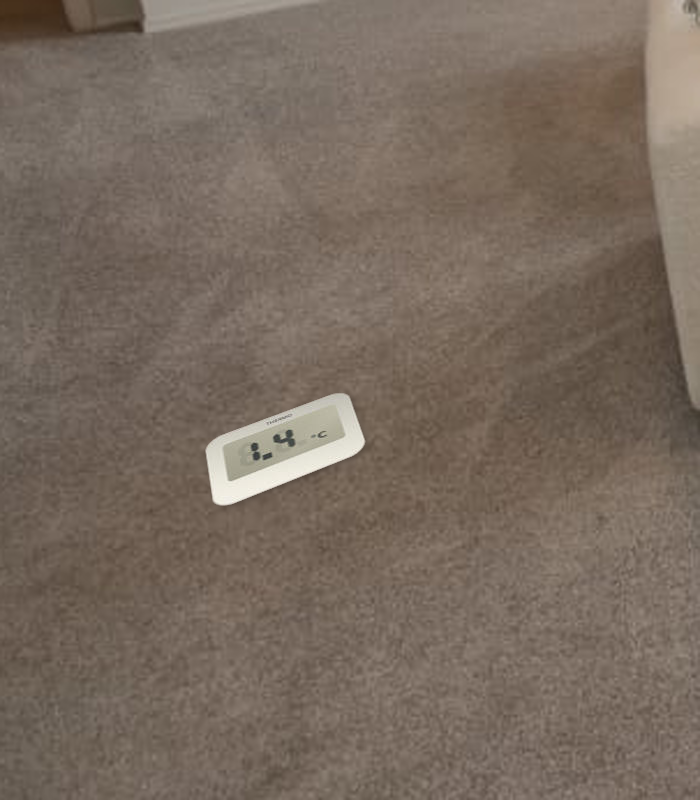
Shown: 1.4 °C
